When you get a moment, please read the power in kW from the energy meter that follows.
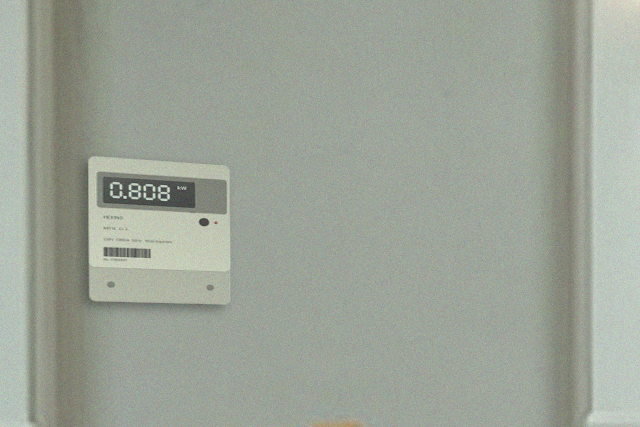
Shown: 0.808 kW
